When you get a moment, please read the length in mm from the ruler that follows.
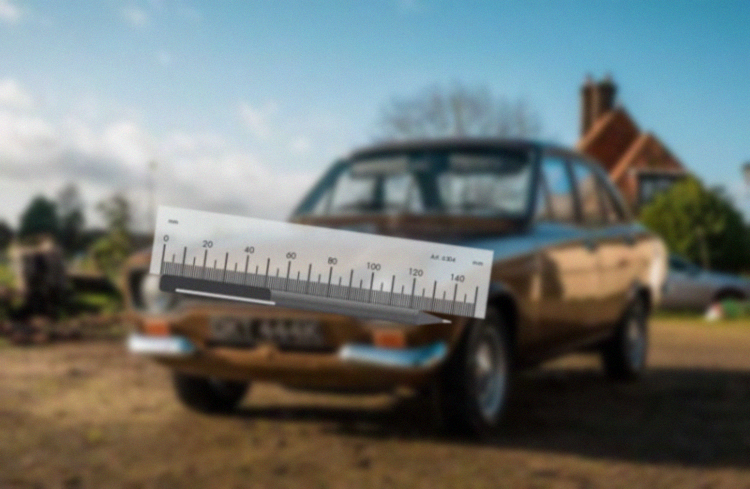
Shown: 140 mm
